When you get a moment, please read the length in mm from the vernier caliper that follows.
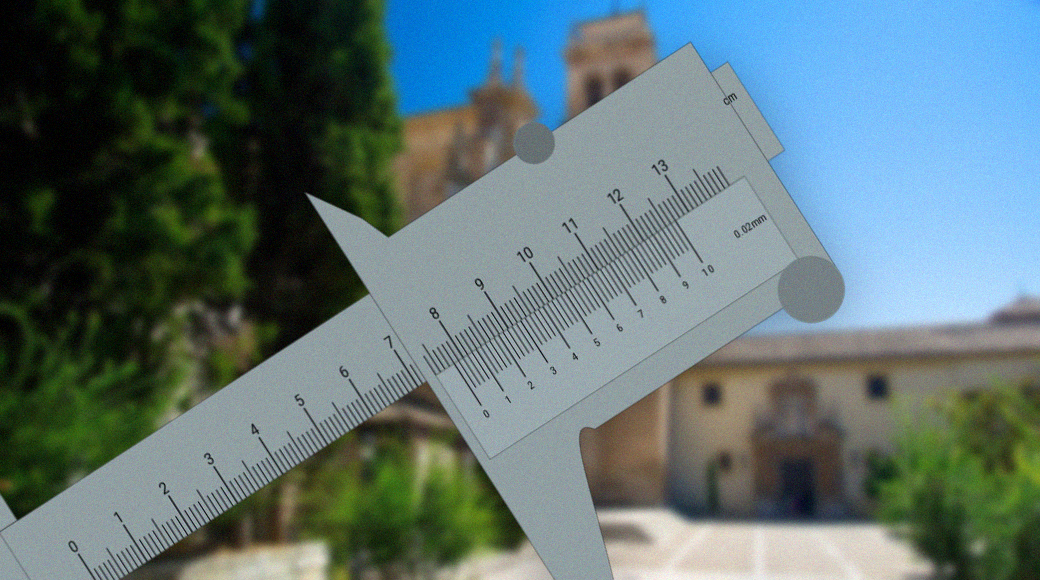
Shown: 78.0 mm
